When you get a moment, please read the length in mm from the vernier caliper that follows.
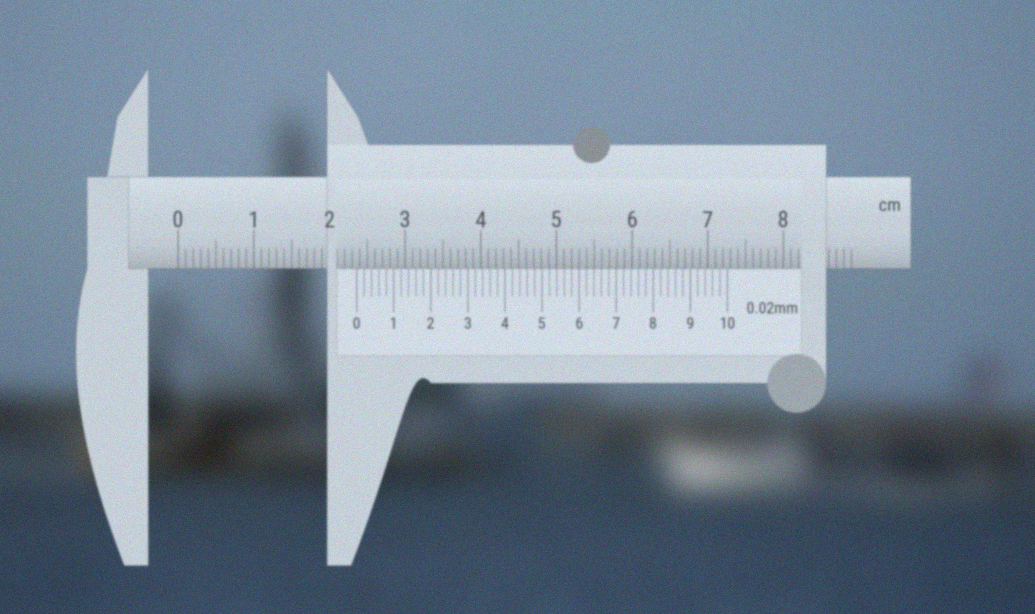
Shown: 23.6 mm
